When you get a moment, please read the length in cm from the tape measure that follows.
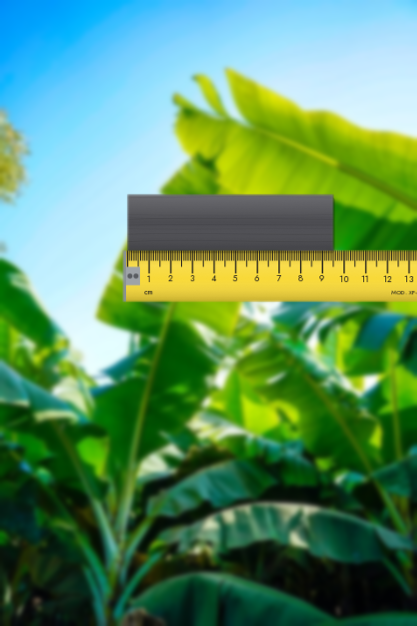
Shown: 9.5 cm
